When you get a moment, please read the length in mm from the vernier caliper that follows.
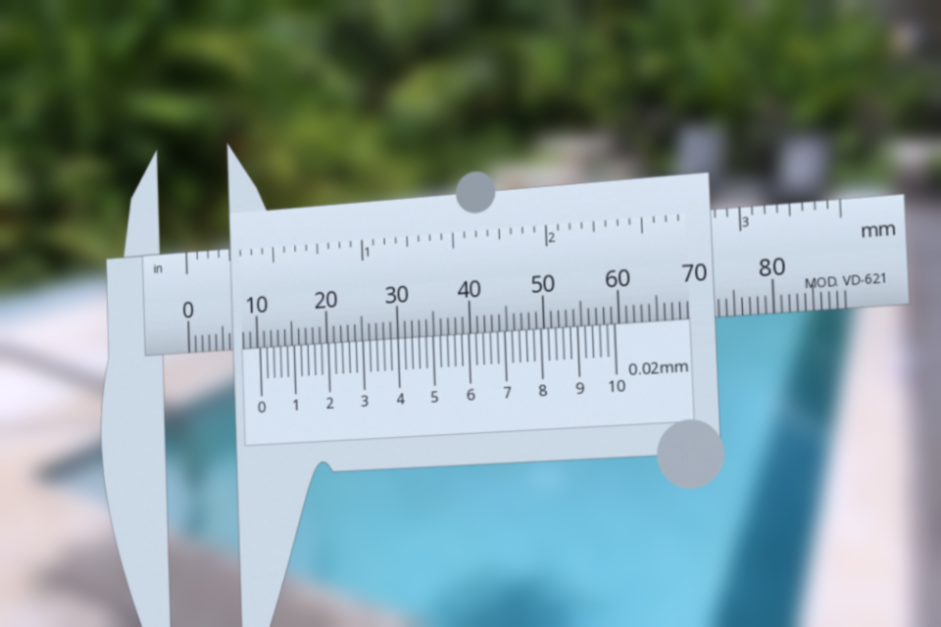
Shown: 10.4 mm
